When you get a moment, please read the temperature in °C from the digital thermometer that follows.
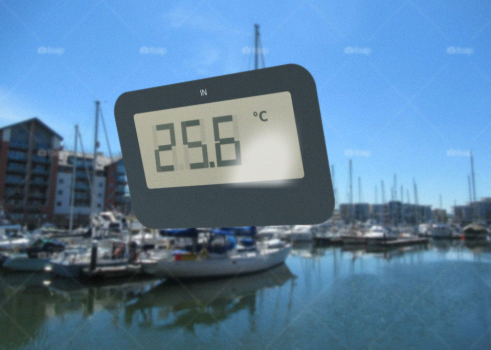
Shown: 25.6 °C
